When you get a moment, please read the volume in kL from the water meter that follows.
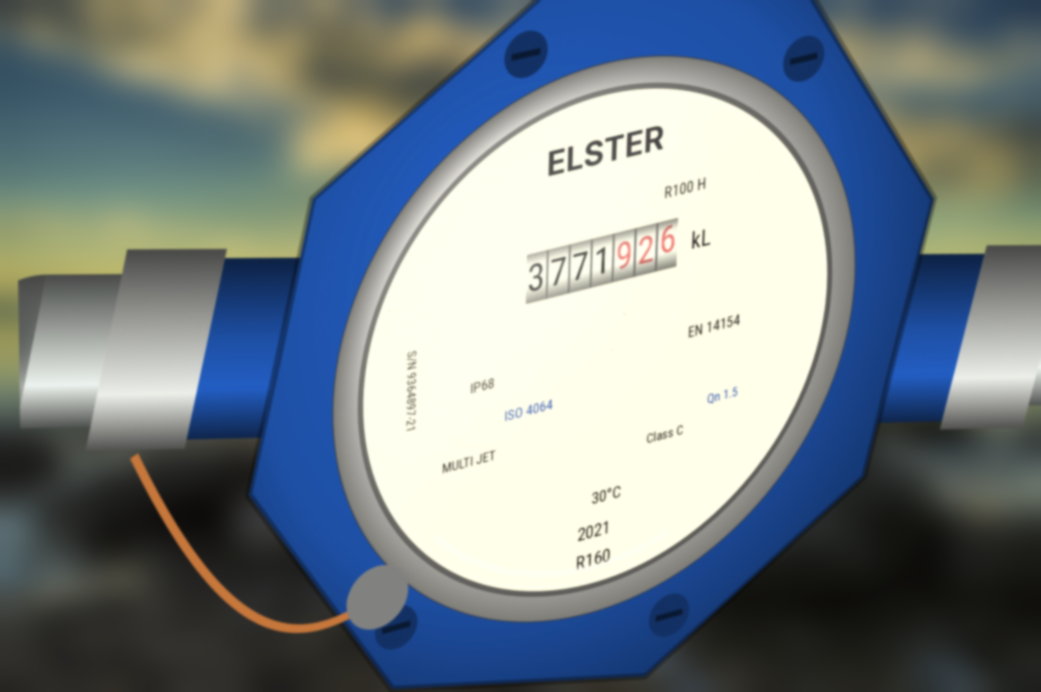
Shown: 3771.926 kL
